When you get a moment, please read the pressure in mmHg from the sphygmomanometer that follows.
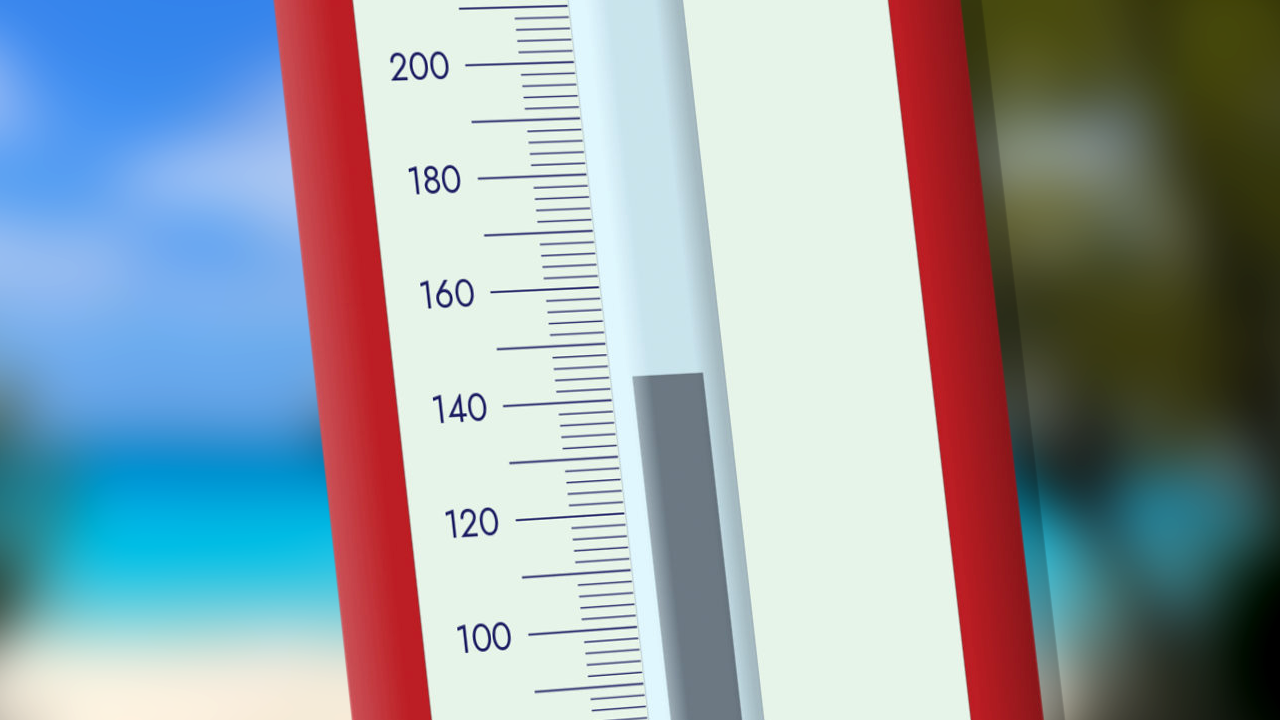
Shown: 144 mmHg
